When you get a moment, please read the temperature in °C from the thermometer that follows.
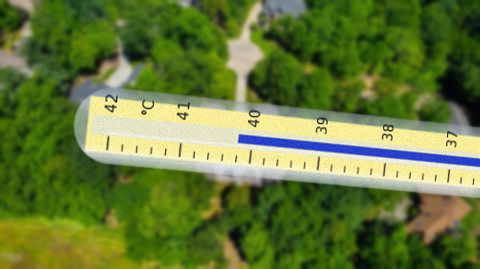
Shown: 40.2 °C
